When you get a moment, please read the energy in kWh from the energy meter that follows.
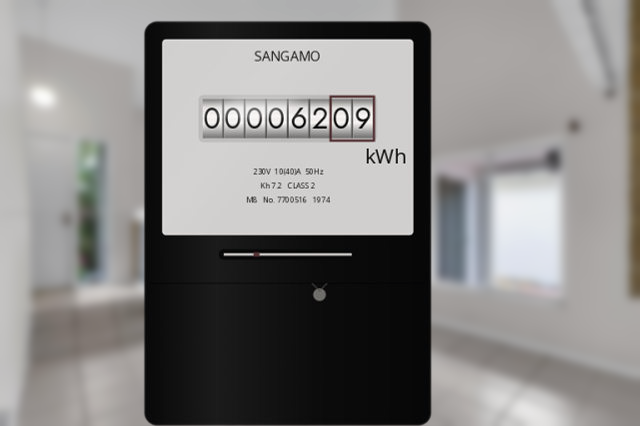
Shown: 62.09 kWh
